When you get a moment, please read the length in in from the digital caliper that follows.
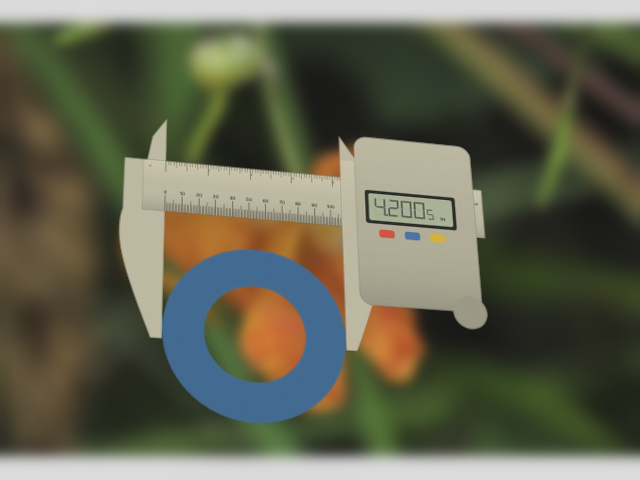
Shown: 4.2005 in
